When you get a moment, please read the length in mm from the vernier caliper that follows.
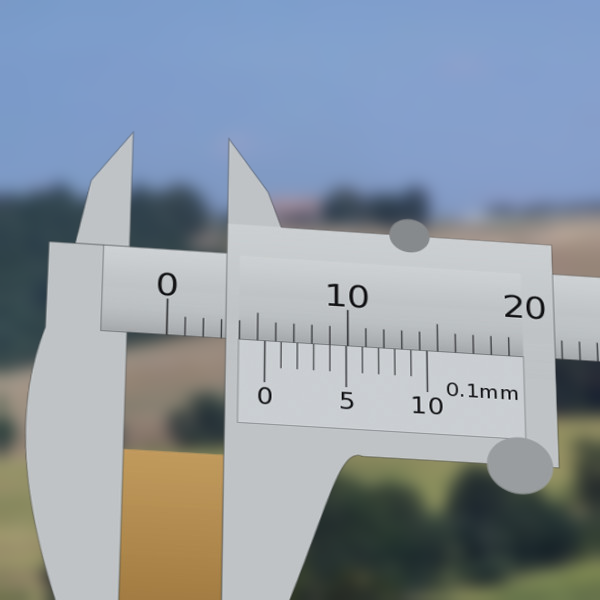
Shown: 5.4 mm
